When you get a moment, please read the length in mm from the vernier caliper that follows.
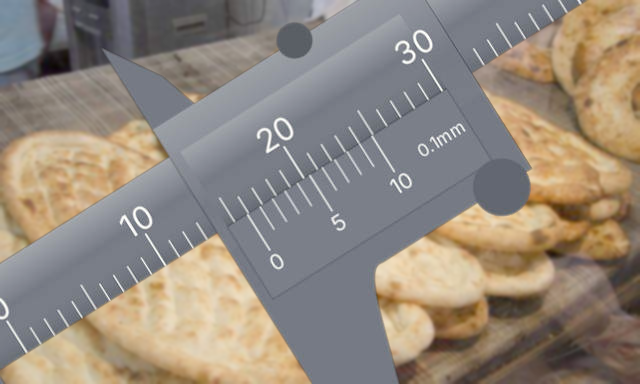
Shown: 15.9 mm
